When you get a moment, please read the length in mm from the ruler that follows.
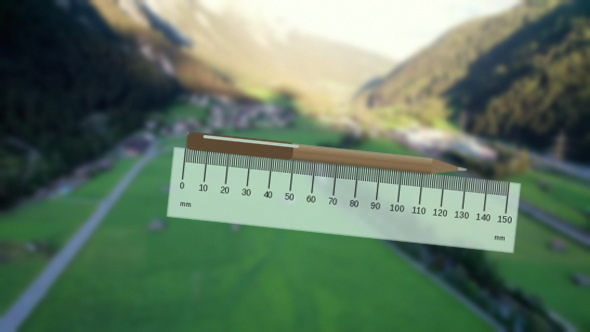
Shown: 130 mm
